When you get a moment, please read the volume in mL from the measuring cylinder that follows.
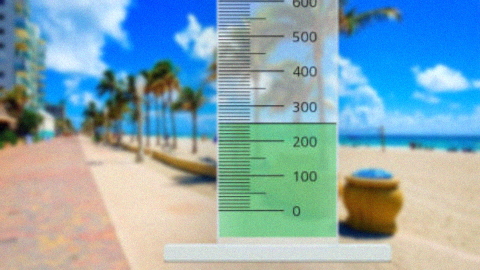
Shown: 250 mL
